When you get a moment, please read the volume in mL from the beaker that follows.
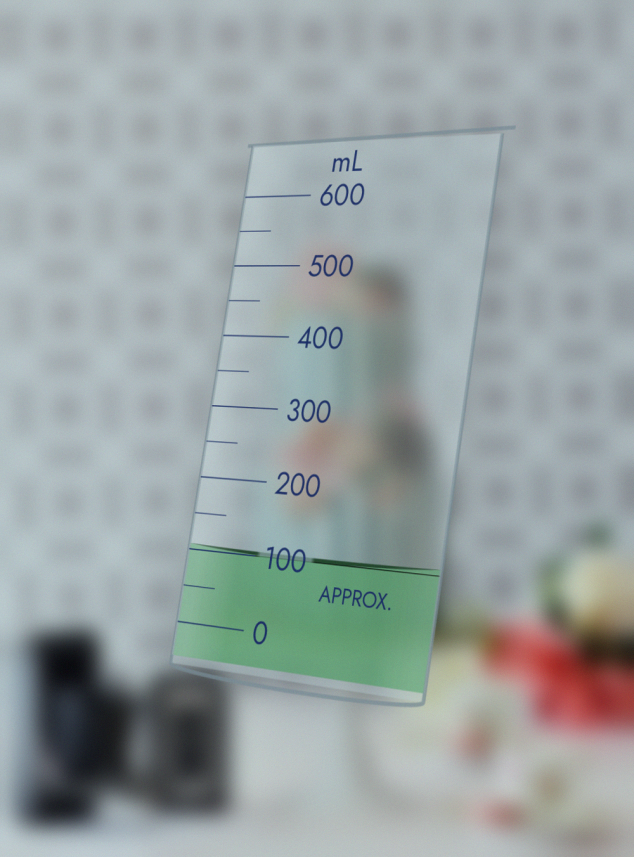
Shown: 100 mL
